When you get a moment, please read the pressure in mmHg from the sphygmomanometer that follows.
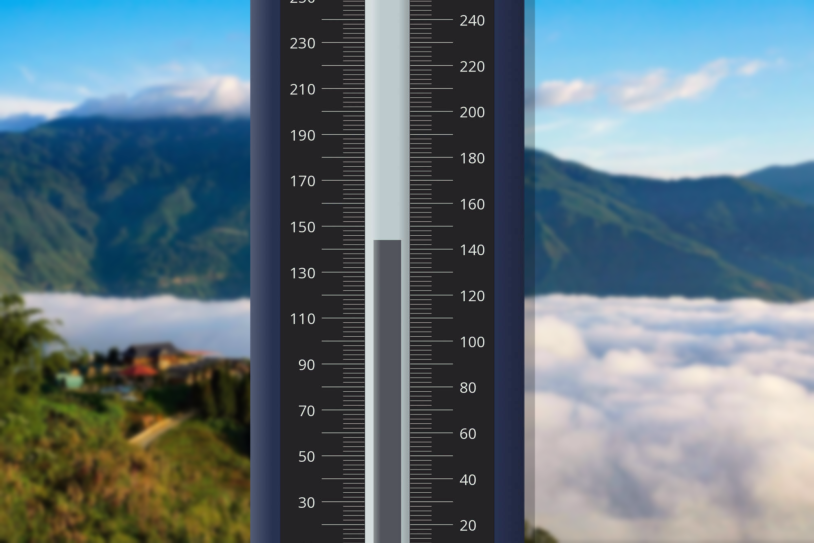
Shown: 144 mmHg
